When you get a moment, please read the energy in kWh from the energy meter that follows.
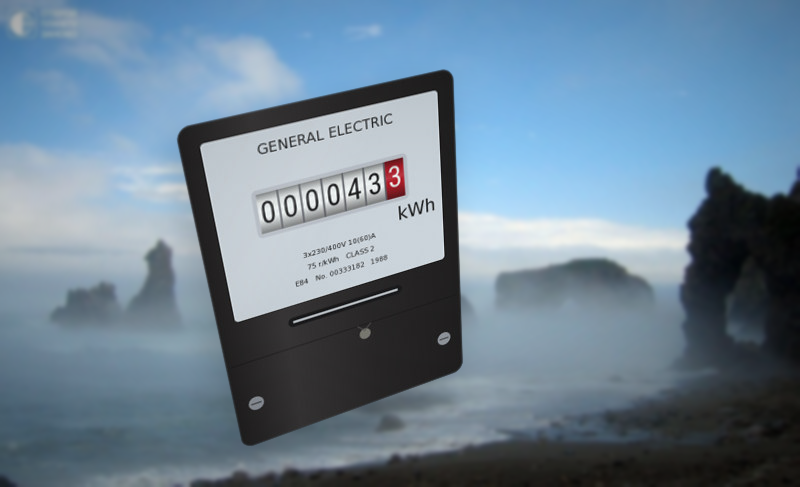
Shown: 43.3 kWh
